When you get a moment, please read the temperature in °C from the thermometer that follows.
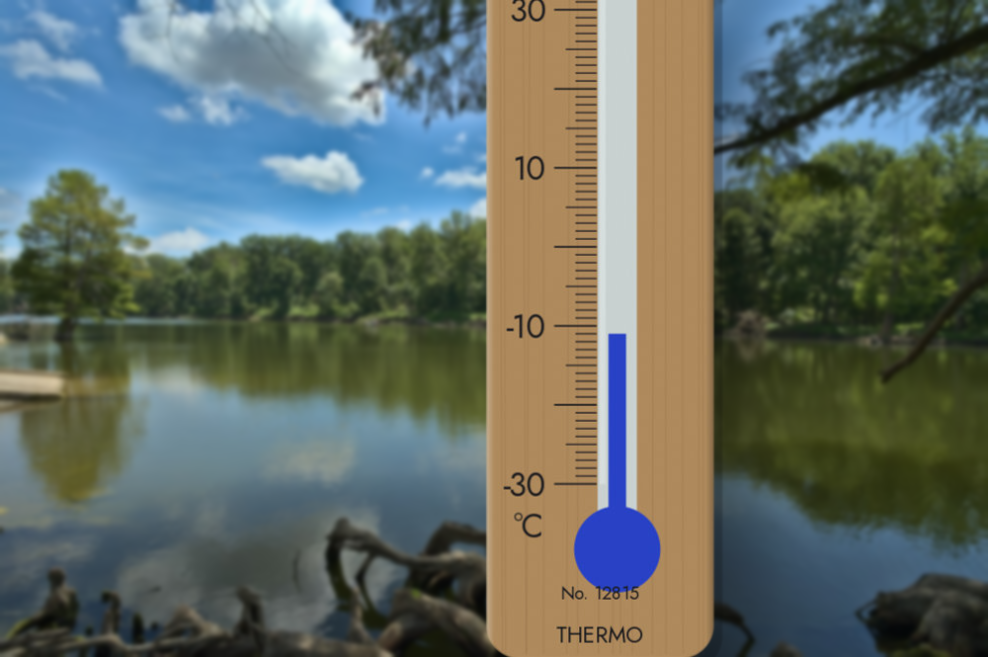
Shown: -11 °C
